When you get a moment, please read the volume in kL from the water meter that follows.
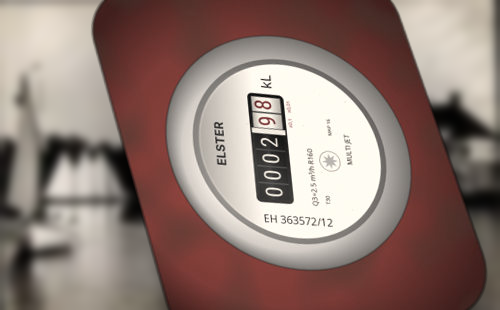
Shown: 2.98 kL
